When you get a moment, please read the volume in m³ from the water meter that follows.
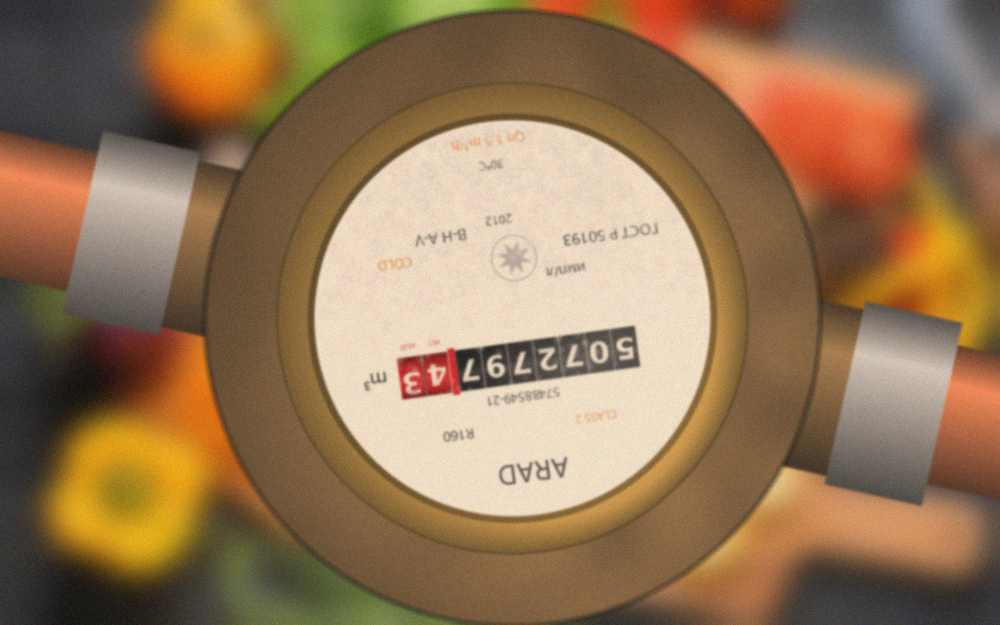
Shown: 5072797.43 m³
